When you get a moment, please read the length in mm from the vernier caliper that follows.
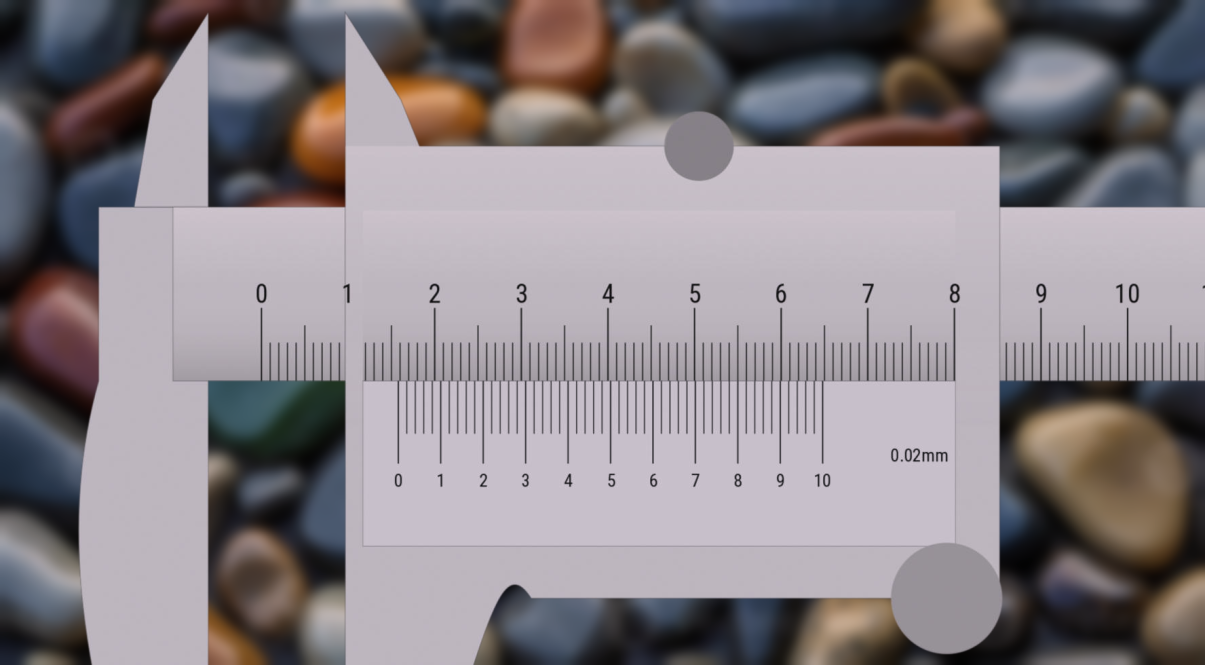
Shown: 15.8 mm
